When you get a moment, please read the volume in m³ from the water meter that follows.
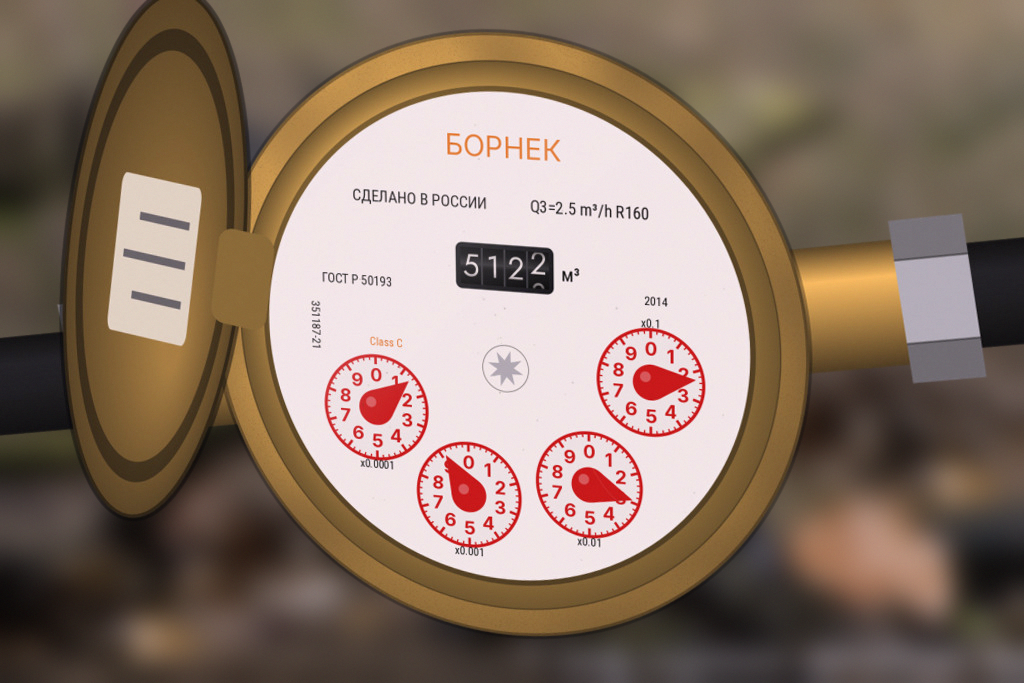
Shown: 5122.2291 m³
